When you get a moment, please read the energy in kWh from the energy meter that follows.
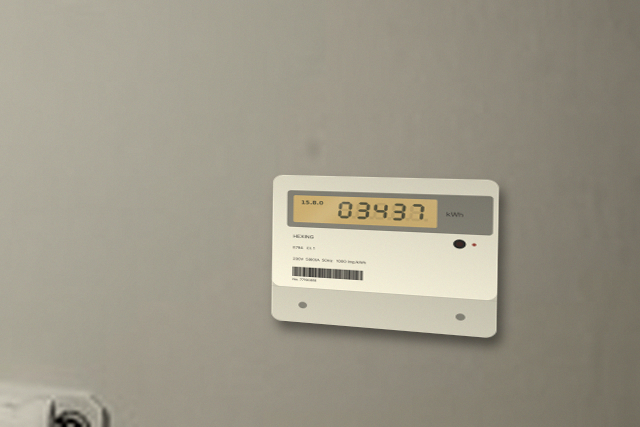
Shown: 3437 kWh
